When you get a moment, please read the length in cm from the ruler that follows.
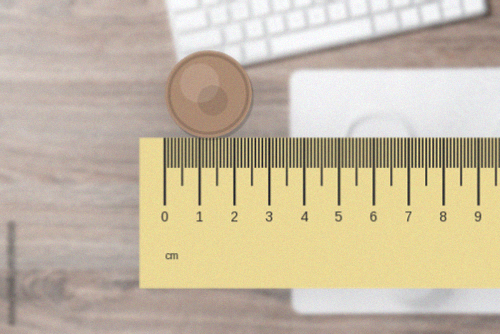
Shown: 2.5 cm
